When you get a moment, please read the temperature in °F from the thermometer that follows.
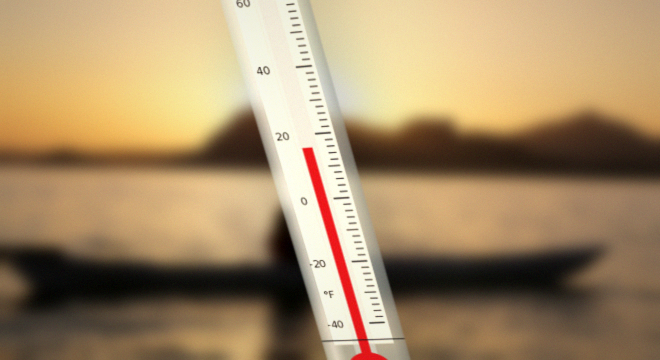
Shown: 16 °F
